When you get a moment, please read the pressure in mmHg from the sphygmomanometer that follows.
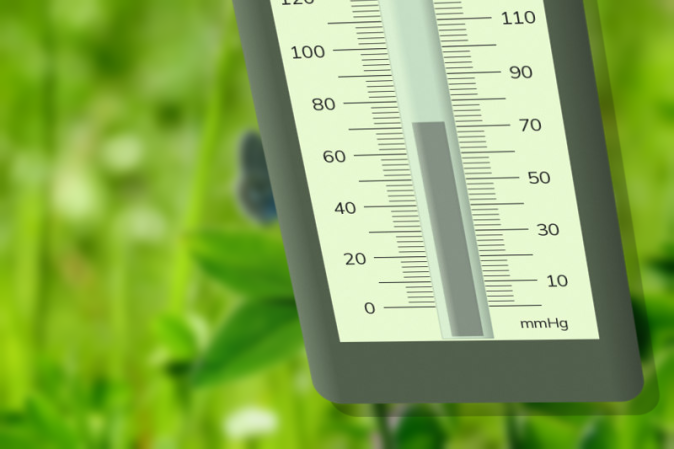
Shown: 72 mmHg
